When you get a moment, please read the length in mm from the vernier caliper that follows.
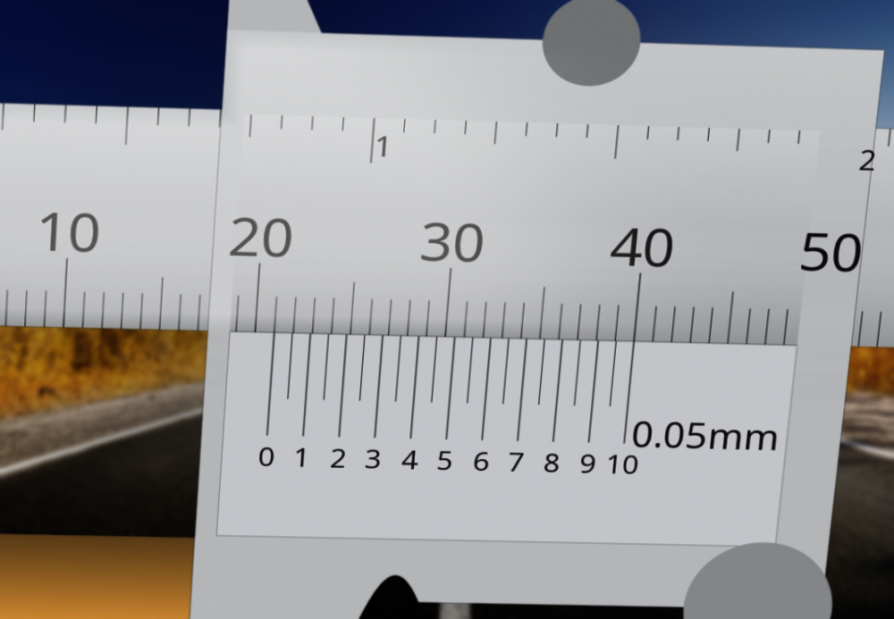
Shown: 21.0 mm
